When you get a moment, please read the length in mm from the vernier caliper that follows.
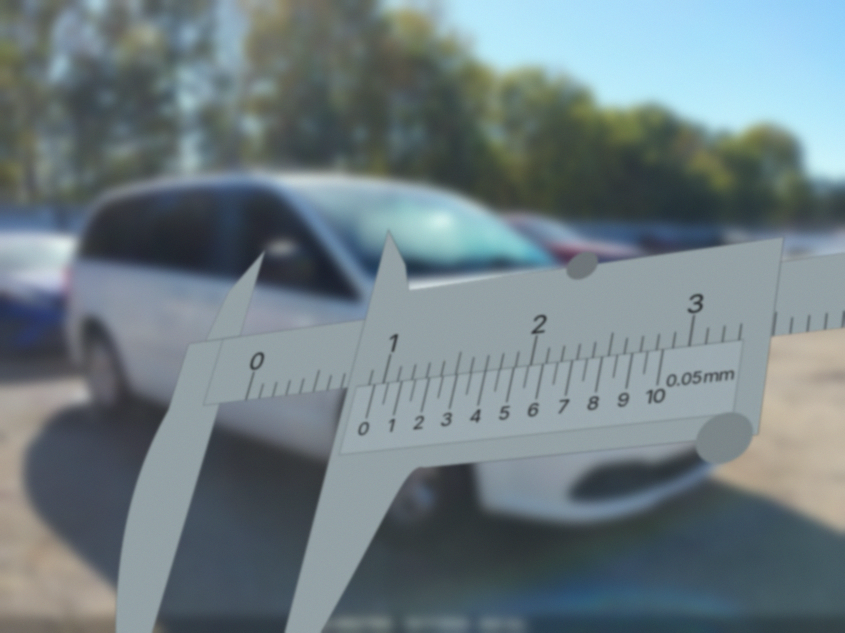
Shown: 9.4 mm
